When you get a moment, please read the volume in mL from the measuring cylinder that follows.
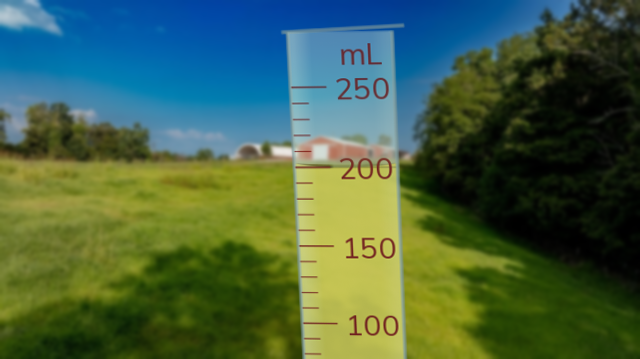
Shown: 200 mL
